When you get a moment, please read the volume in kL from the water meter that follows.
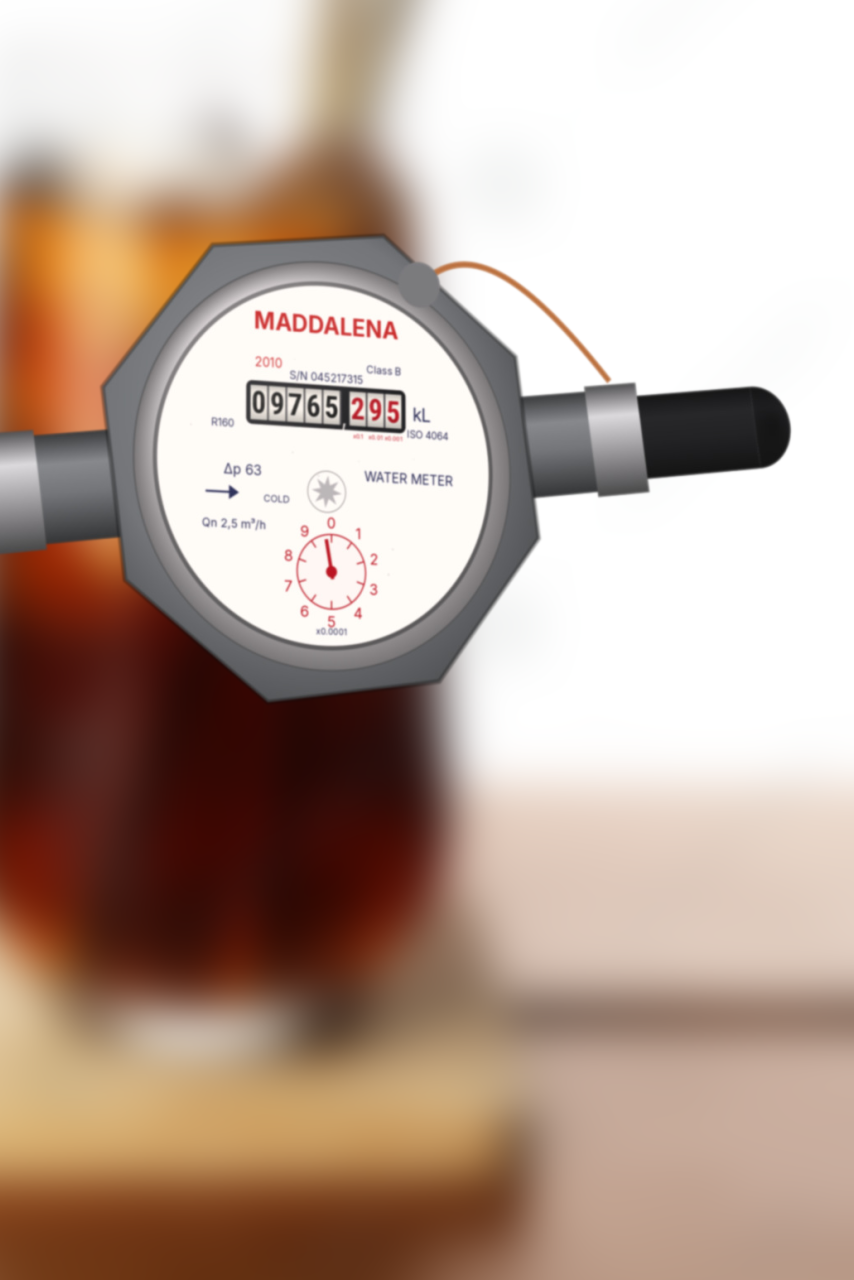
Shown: 9765.2949 kL
